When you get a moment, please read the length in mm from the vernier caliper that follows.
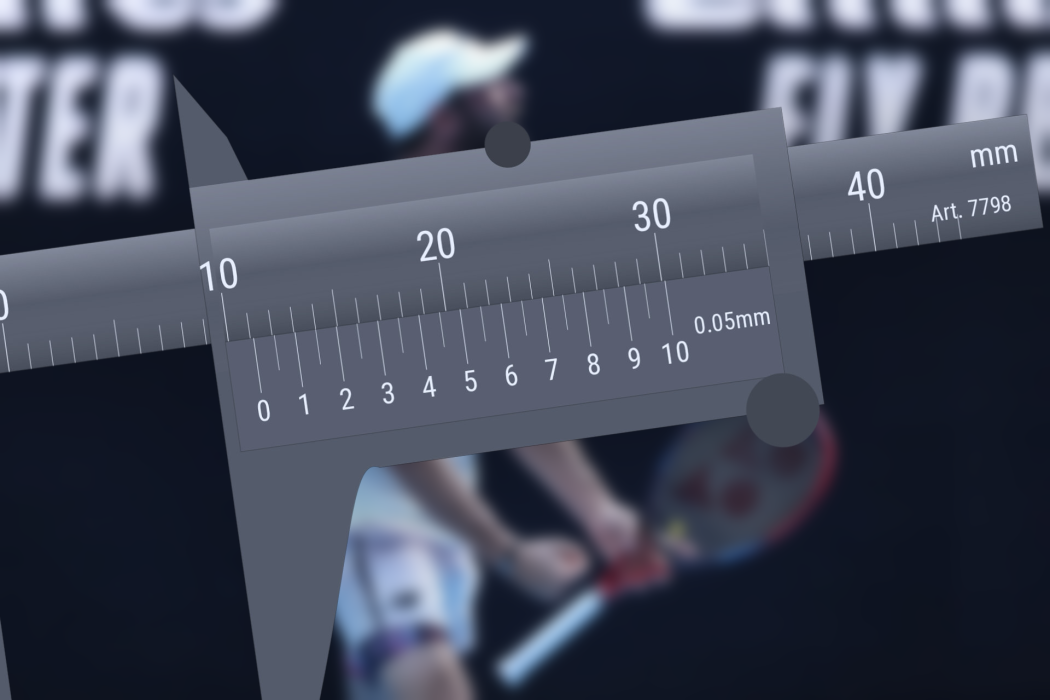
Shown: 11.15 mm
